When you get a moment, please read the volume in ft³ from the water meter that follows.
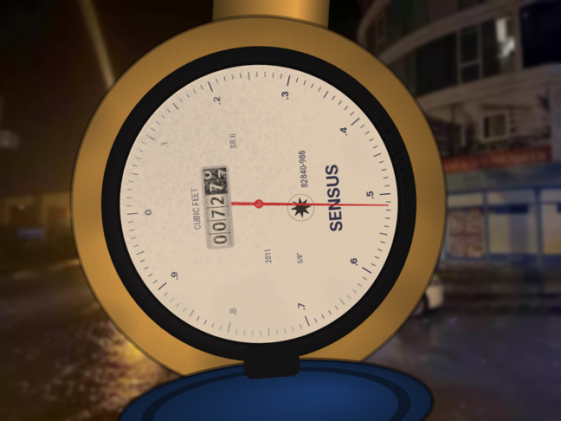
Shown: 7276.51 ft³
